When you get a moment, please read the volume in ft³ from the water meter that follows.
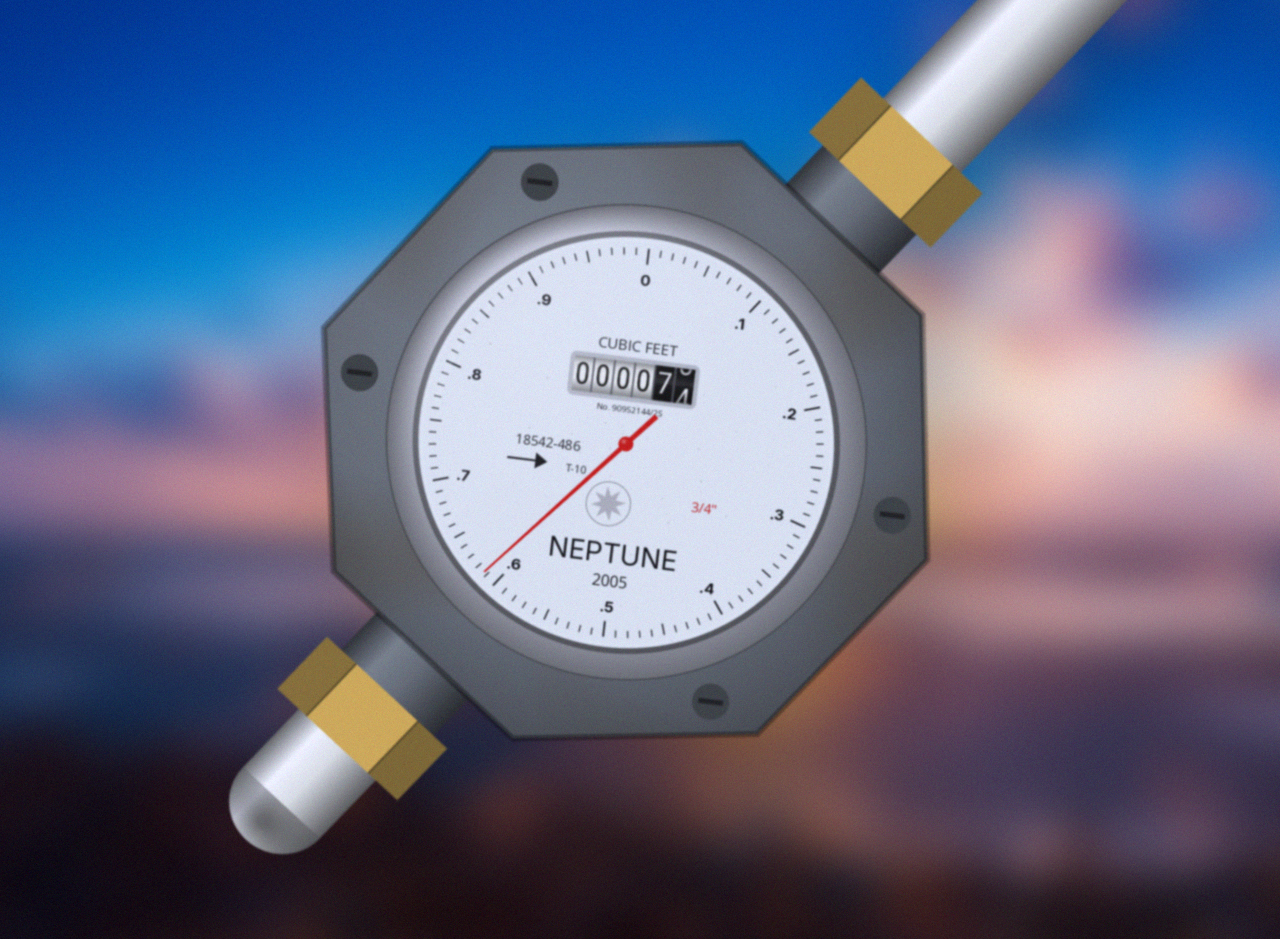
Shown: 73.61 ft³
